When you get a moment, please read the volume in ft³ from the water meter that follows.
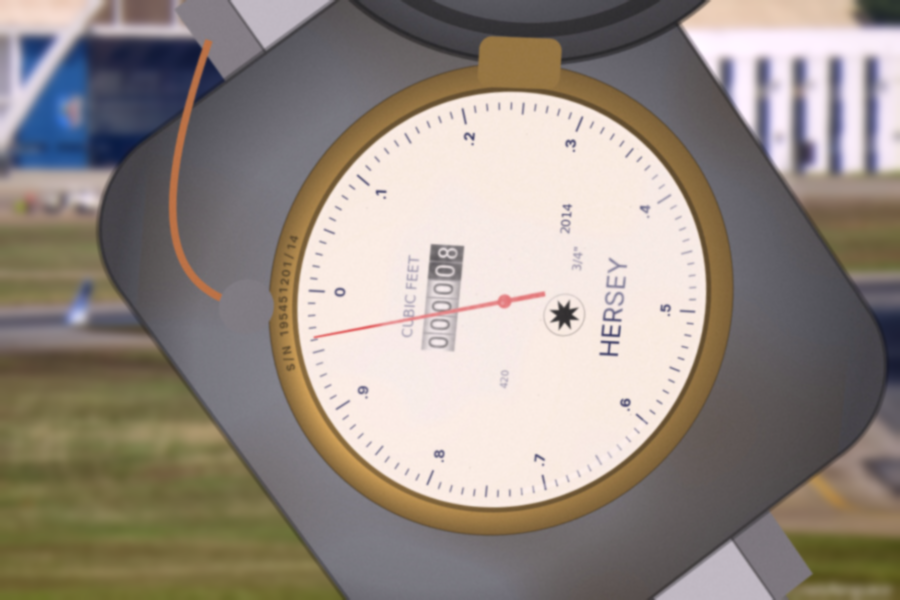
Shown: 7.96 ft³
